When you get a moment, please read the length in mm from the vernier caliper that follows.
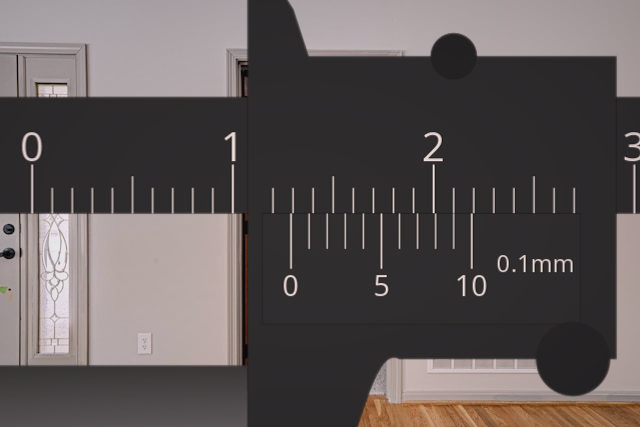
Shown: 12.9 mm
